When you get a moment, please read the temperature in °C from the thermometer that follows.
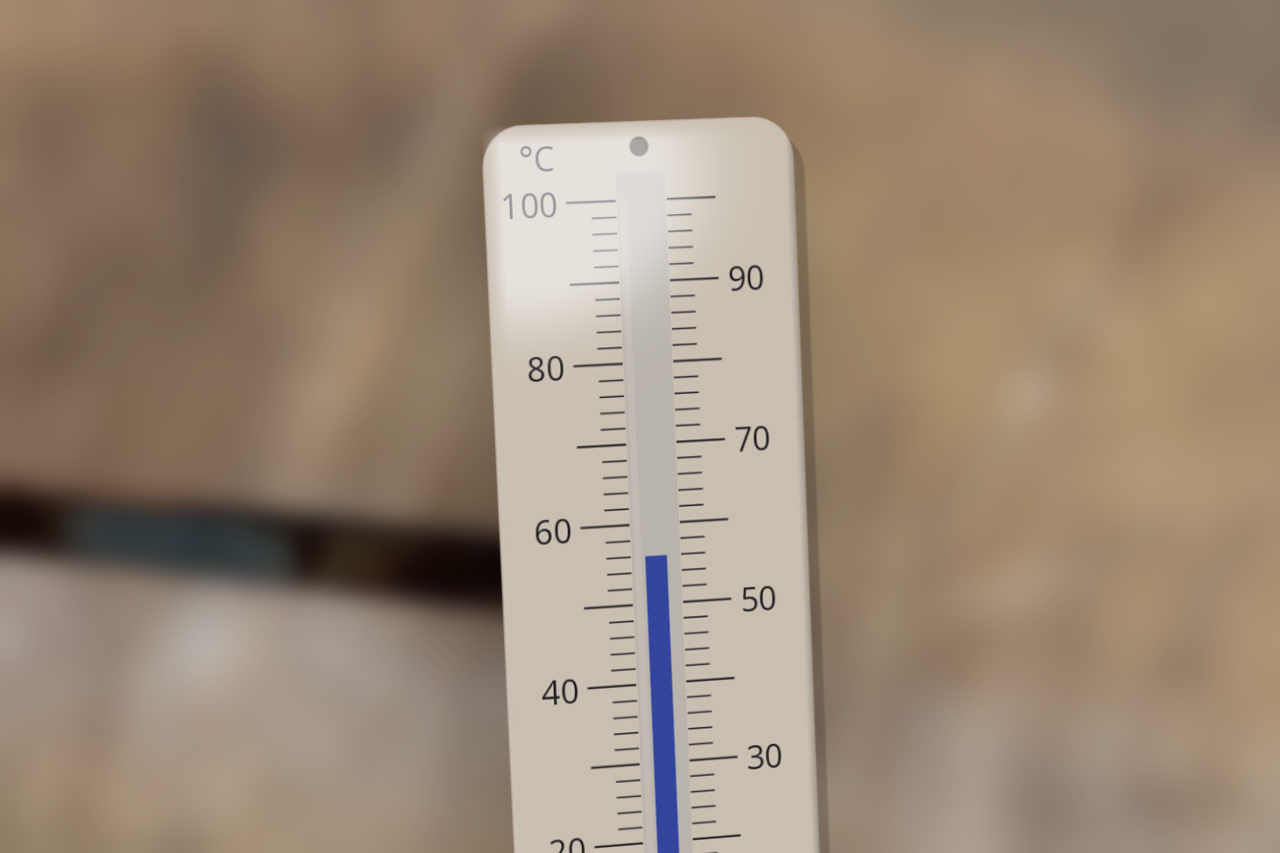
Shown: 56 °C
